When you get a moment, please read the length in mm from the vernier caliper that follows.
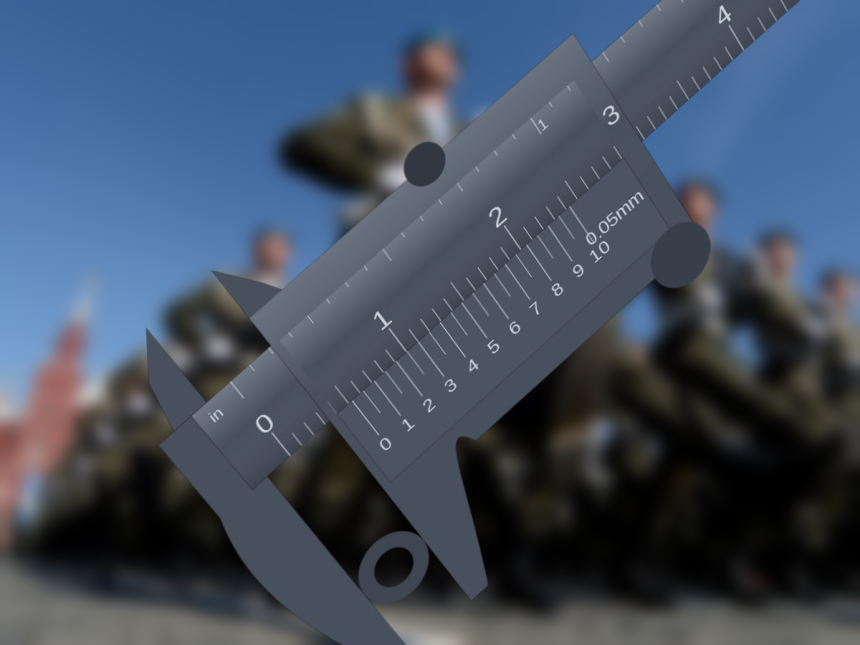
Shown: 5.3 mm
